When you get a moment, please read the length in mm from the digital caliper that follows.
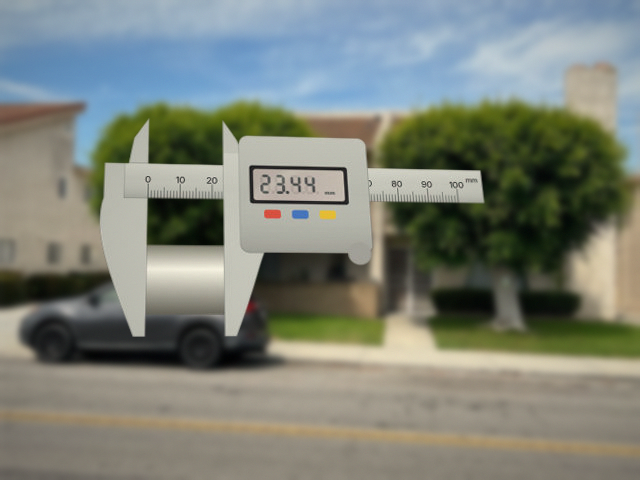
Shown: 23.44 mm
